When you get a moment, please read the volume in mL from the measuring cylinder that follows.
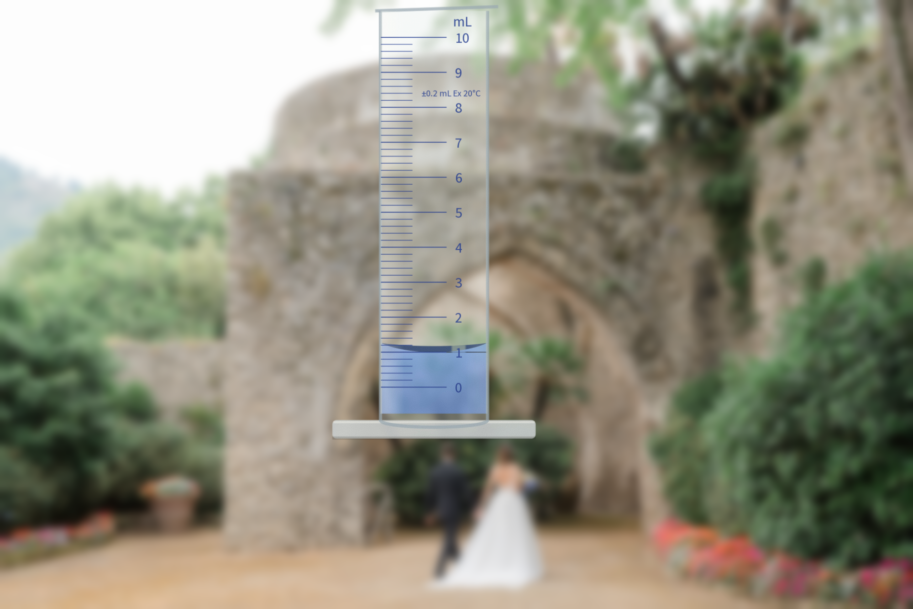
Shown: 1 mL
